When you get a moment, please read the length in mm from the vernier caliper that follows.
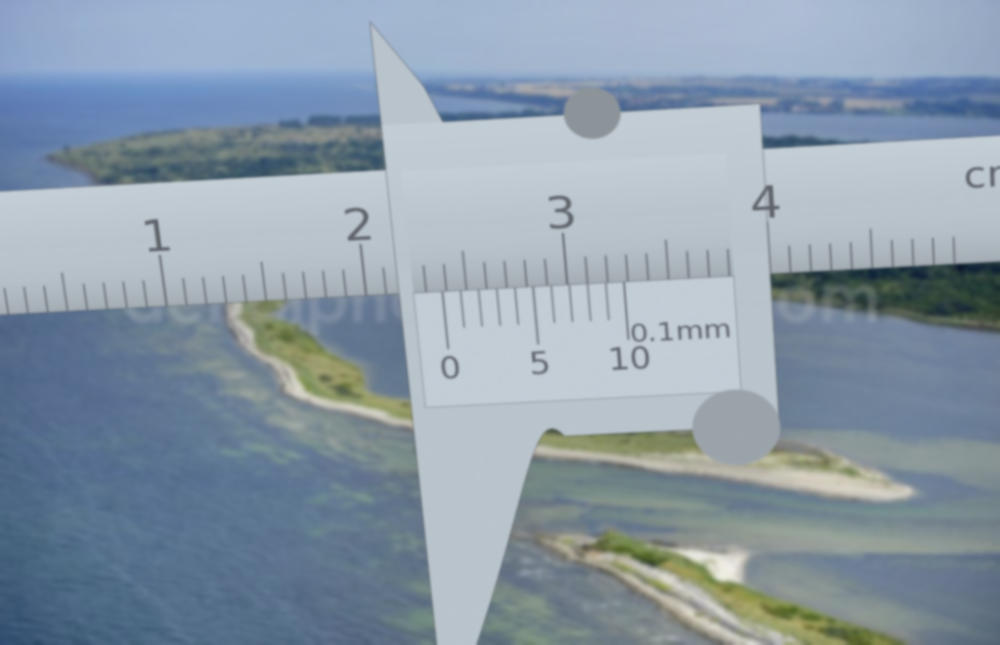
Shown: 23.8 mm
